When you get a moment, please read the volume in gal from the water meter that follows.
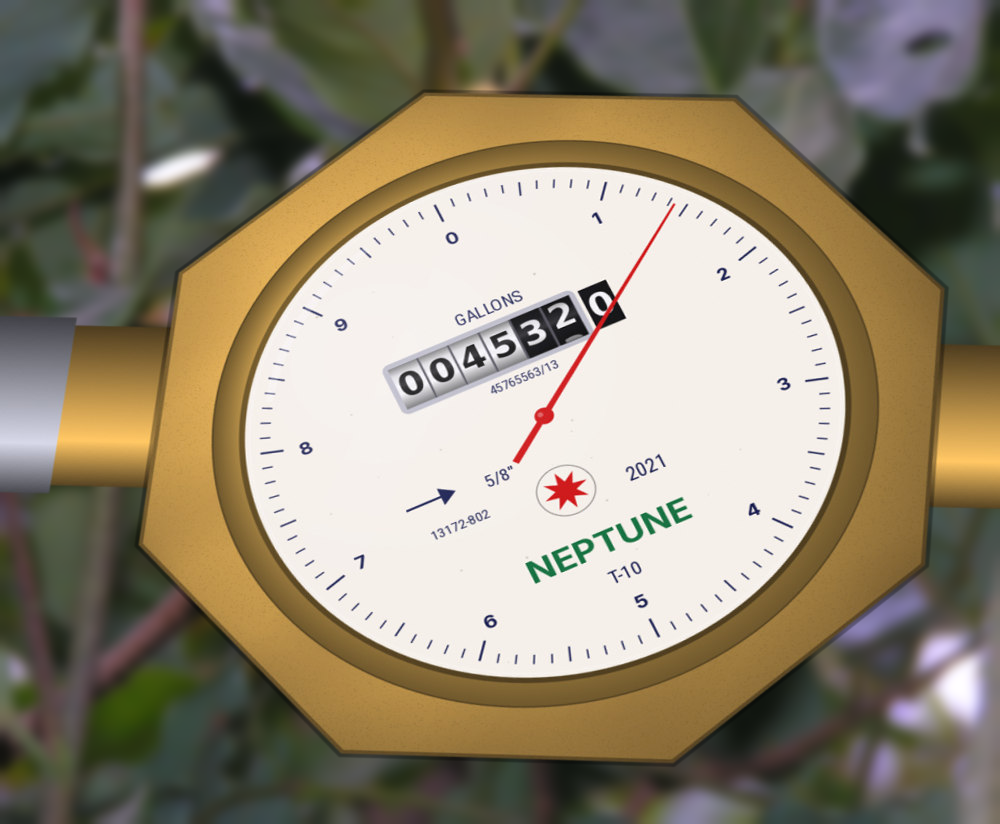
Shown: 45321.4 gal
